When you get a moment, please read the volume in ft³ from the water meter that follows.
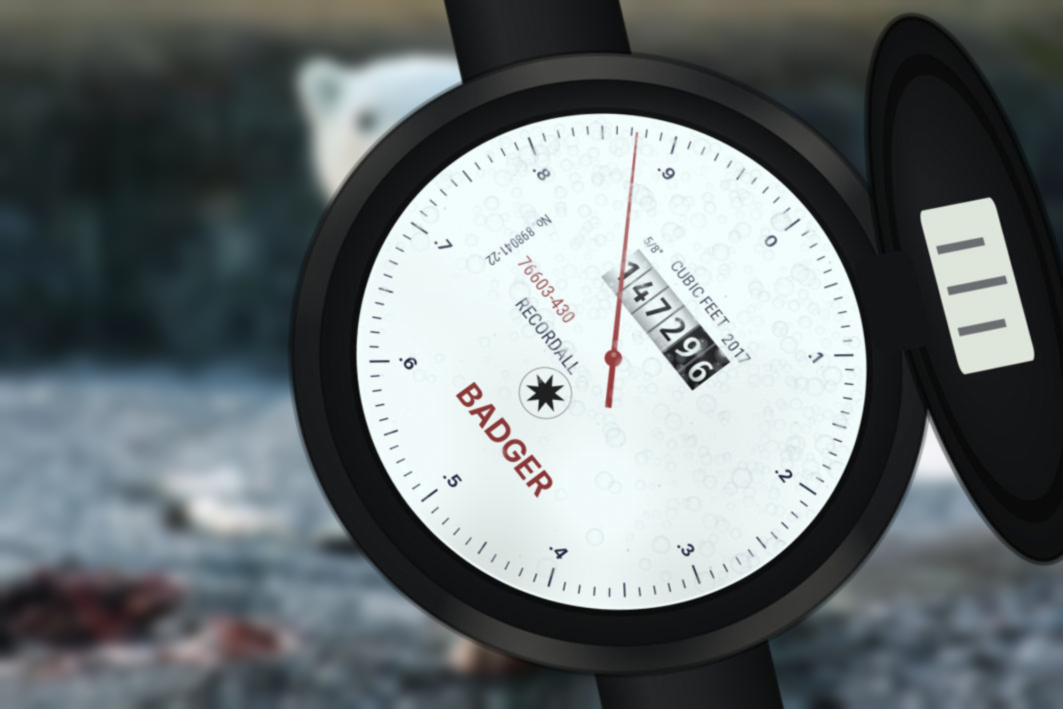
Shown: 147295.87 ft³
